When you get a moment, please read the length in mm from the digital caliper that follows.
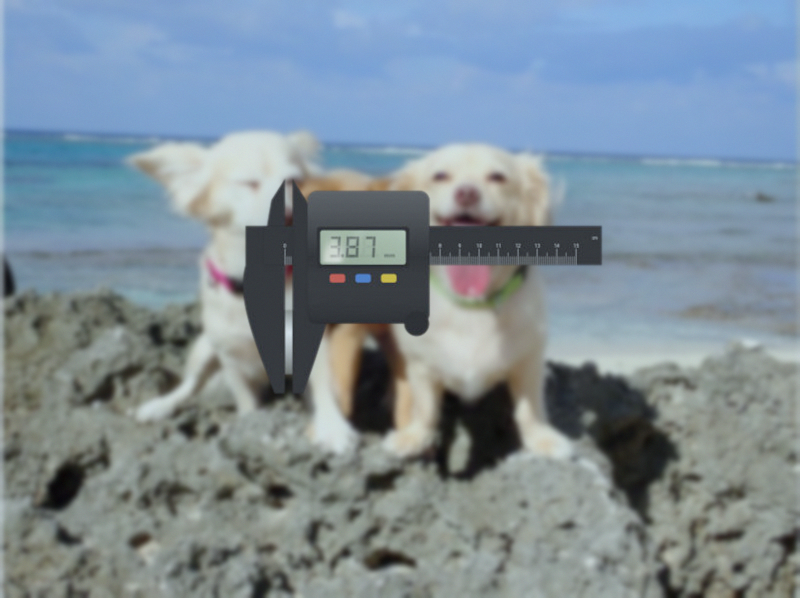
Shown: 3.87 mm
